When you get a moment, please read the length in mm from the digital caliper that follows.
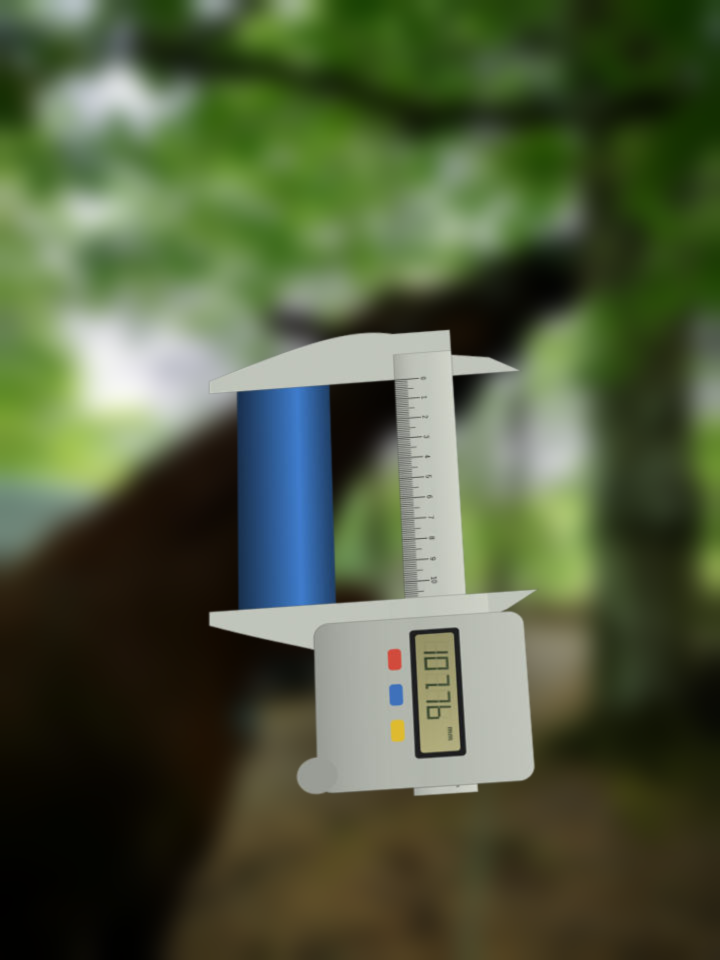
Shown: 107.76 mm
